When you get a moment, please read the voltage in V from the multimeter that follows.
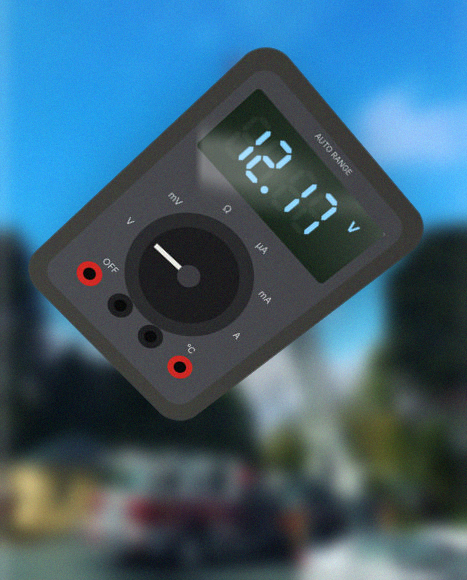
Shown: 12.17 V
